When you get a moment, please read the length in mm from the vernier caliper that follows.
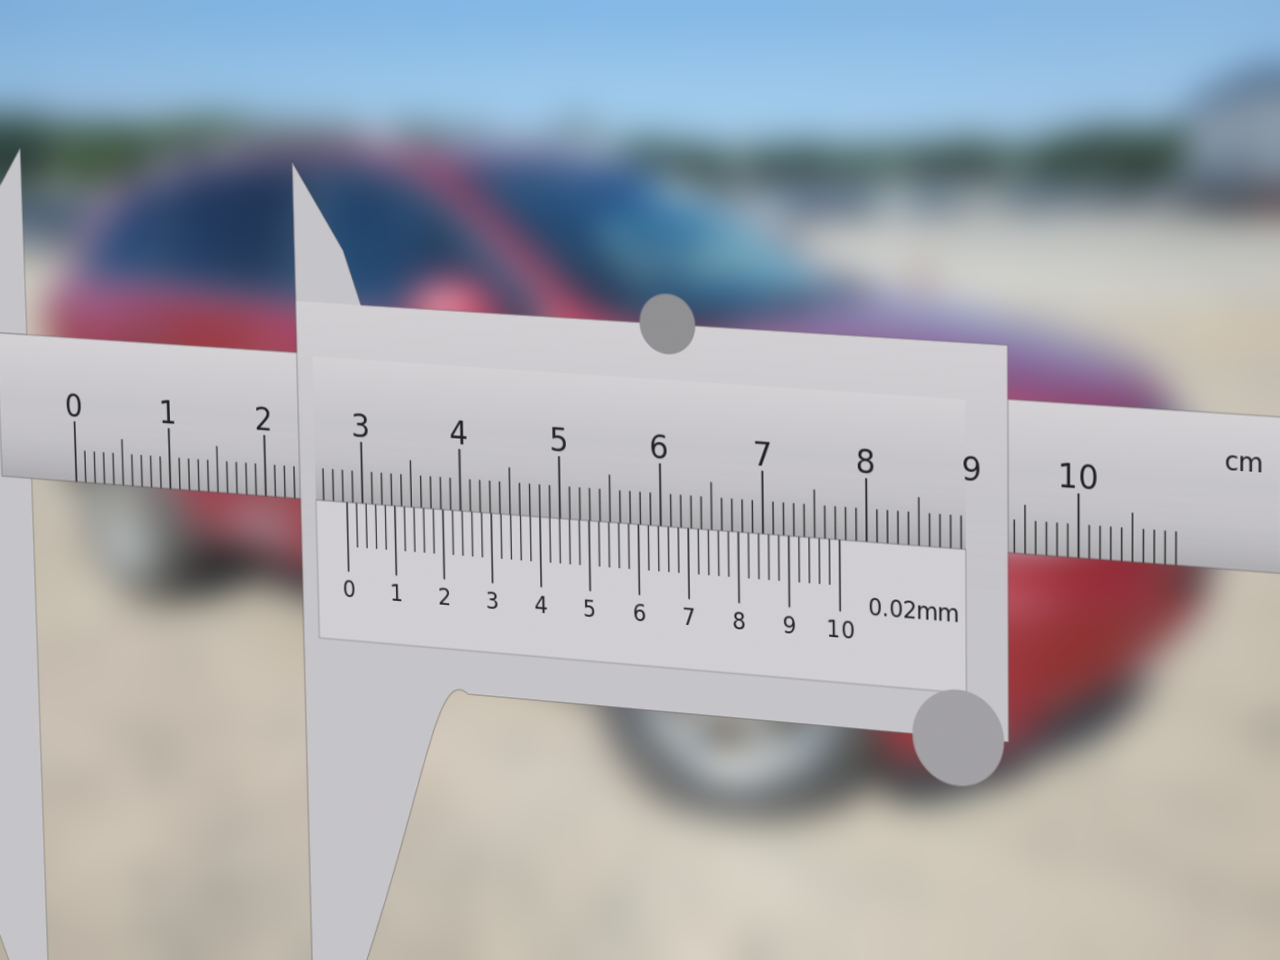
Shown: 28.4 mm
